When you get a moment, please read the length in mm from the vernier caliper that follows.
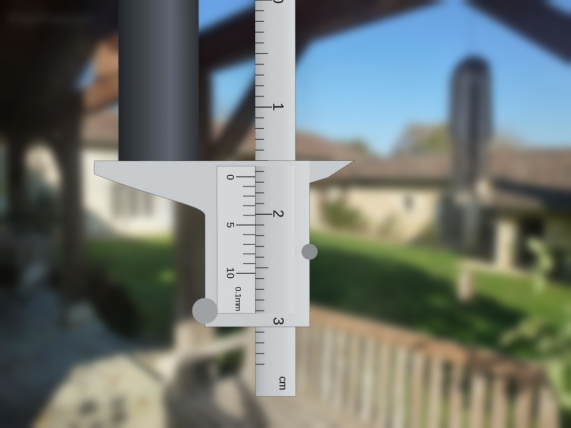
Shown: 16.5 mm
